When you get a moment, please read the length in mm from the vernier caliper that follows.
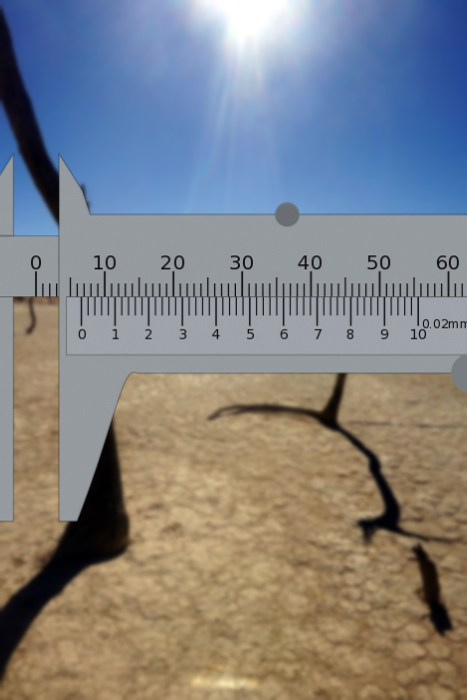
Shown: 6.6 mm
